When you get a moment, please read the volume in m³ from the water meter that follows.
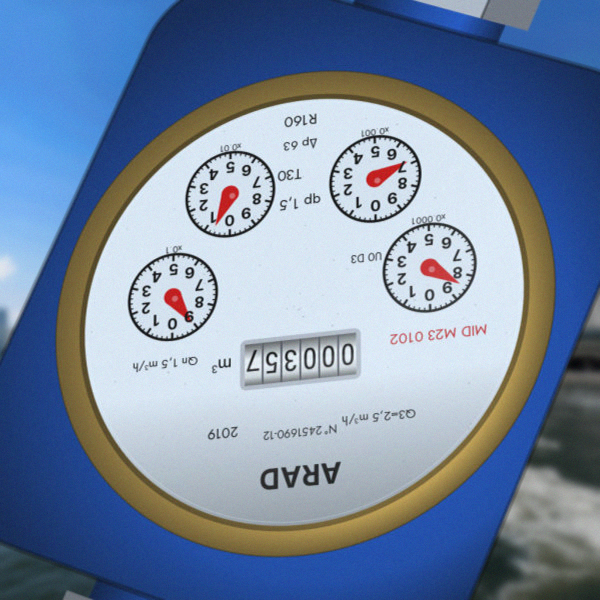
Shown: 356.9068 m³
